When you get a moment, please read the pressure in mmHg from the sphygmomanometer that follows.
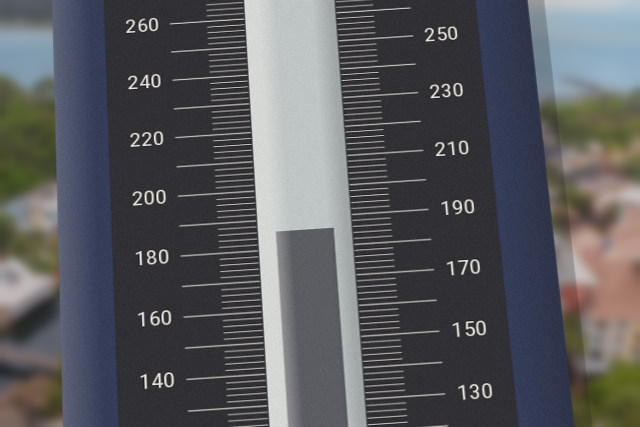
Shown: 186 mmHg
